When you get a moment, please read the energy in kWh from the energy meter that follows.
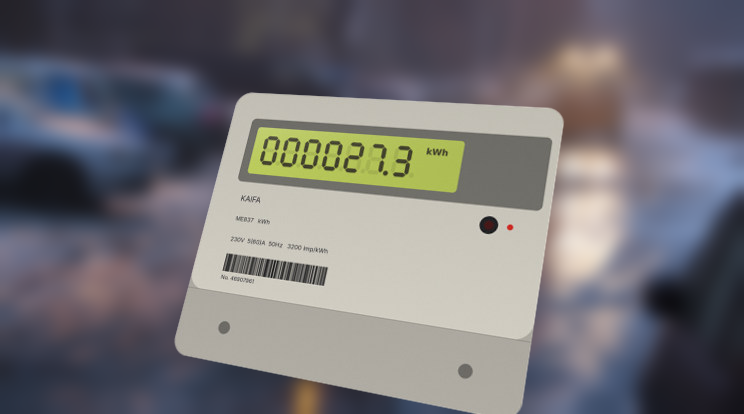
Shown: 27.3 kWh
